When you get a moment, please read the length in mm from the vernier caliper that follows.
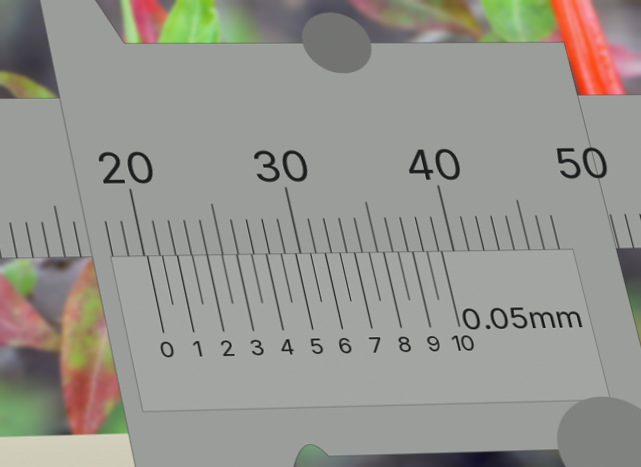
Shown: 20.2 mm
